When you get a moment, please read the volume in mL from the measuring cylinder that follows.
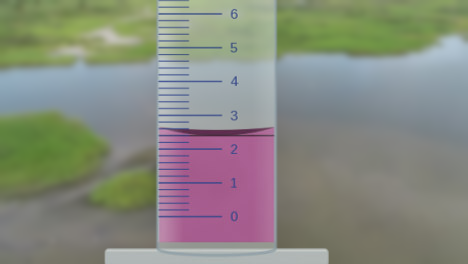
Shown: 2.4 mL
